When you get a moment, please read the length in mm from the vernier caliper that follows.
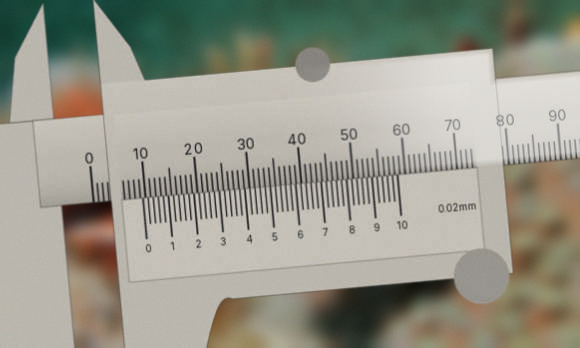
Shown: 9.5 mm
